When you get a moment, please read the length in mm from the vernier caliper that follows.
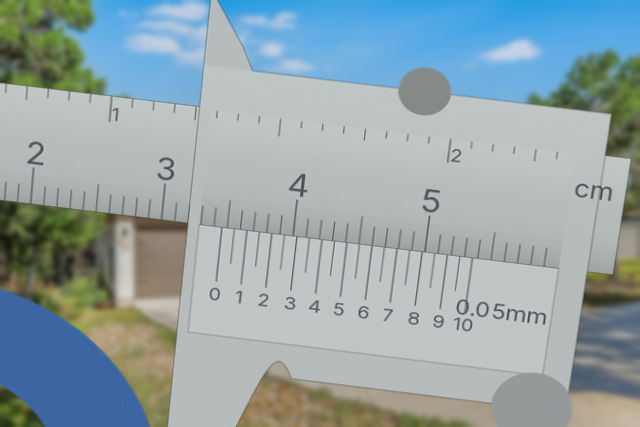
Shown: 34.6 mm
